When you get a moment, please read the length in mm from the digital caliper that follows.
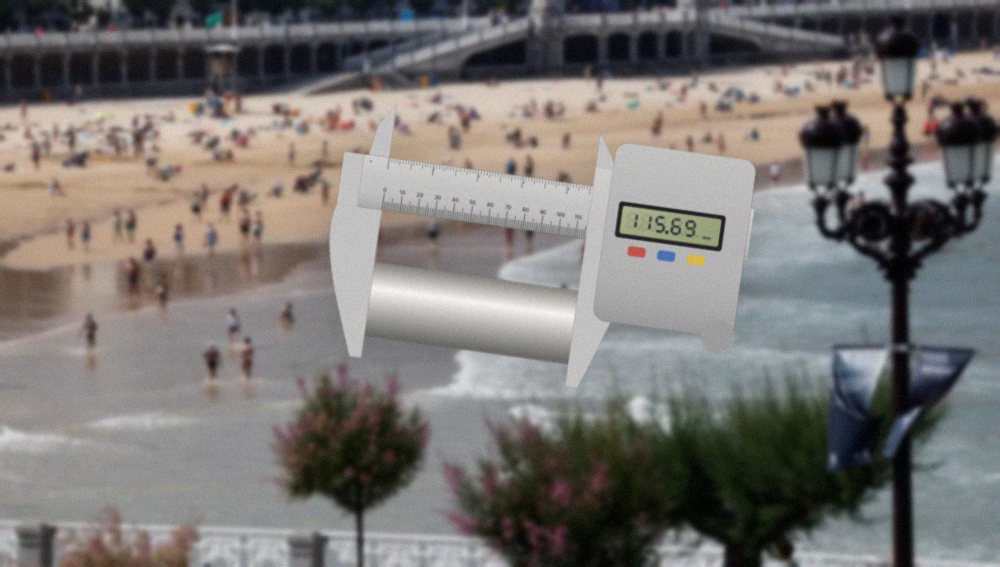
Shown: 115.69 mm
